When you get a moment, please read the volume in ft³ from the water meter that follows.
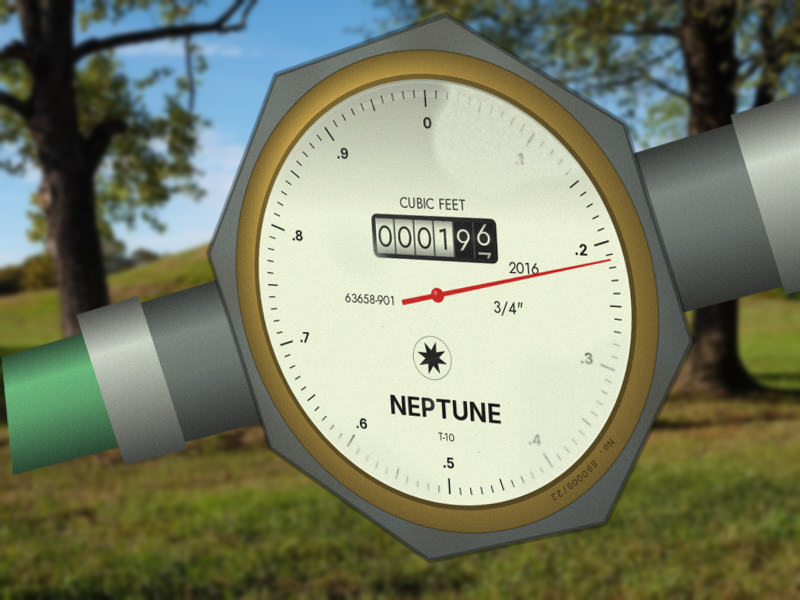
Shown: 196.21 ft³
